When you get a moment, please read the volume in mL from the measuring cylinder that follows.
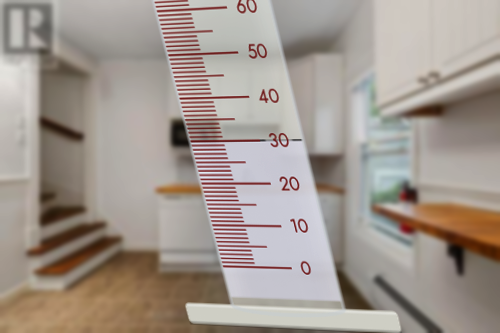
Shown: 30 mL
